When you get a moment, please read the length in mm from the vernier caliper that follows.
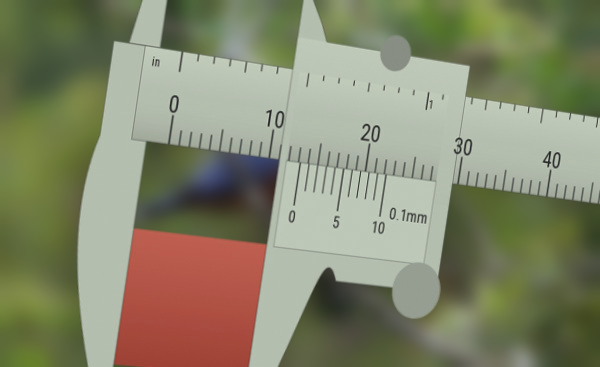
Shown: 13.2 mm
